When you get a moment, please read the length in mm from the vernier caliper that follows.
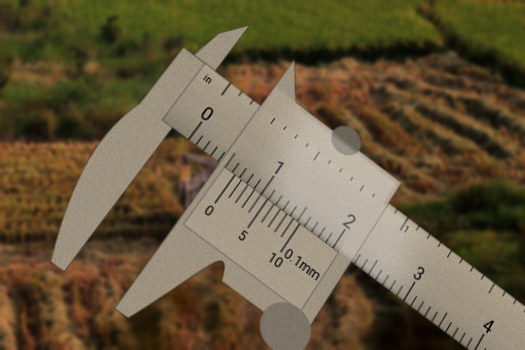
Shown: 6.4 mm
